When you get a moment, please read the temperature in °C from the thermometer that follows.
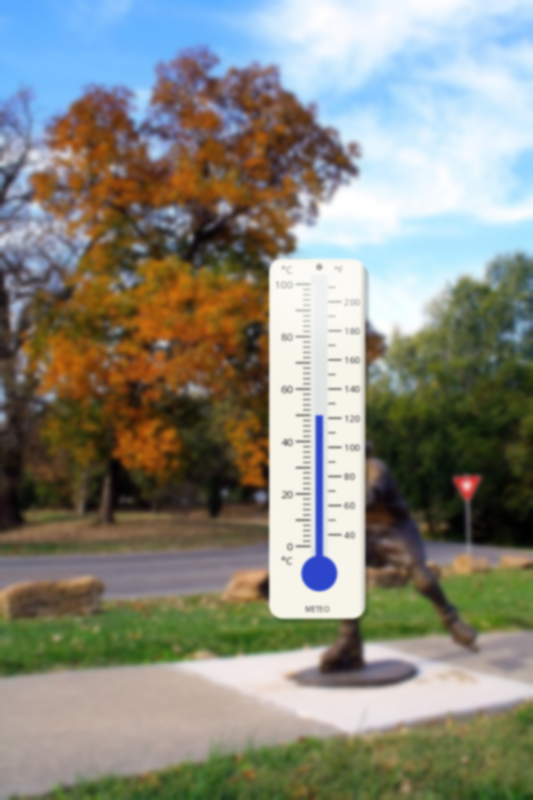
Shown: 50 °C
